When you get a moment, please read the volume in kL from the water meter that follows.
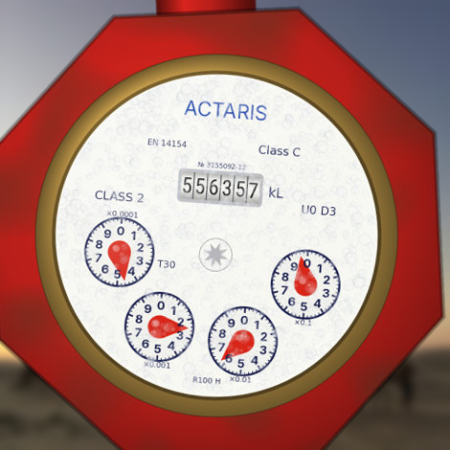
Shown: 556356.9624 kL
